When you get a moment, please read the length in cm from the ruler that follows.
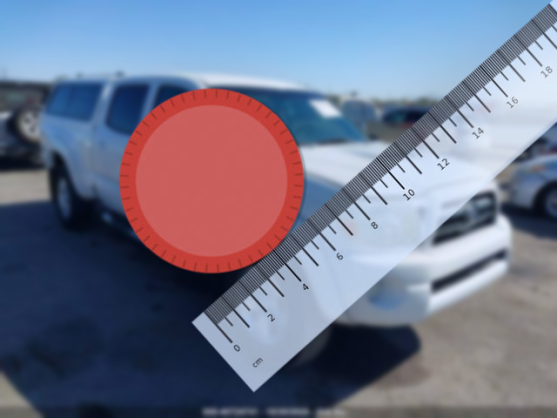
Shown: 8 cm
